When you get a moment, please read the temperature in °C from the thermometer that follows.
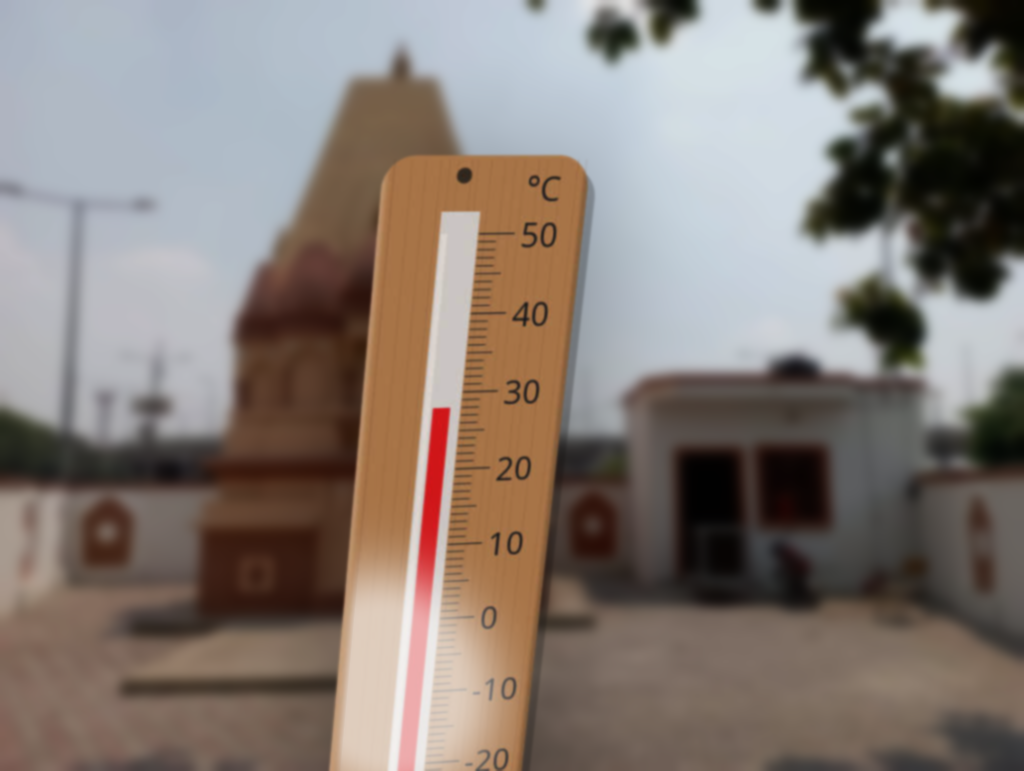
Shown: 28 °C
